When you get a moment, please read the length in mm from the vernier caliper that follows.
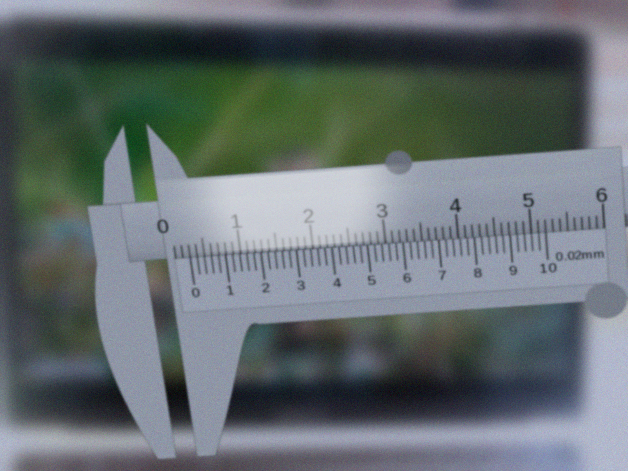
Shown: 3.0 mm
